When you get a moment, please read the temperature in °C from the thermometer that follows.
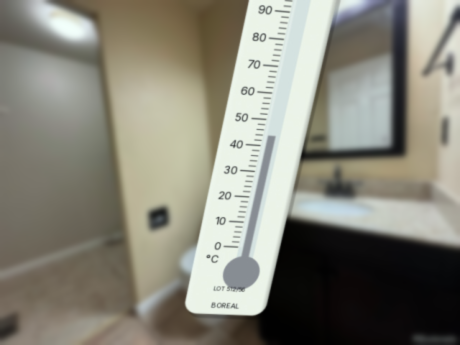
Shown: 44 °C
